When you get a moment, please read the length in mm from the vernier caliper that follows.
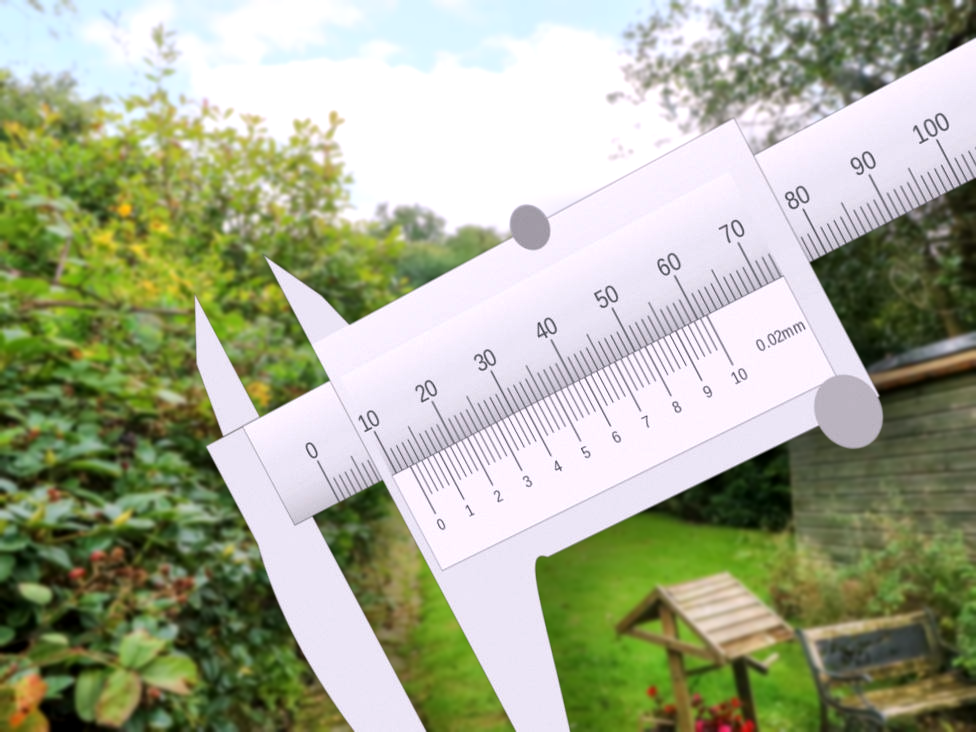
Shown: 12.4 mm
